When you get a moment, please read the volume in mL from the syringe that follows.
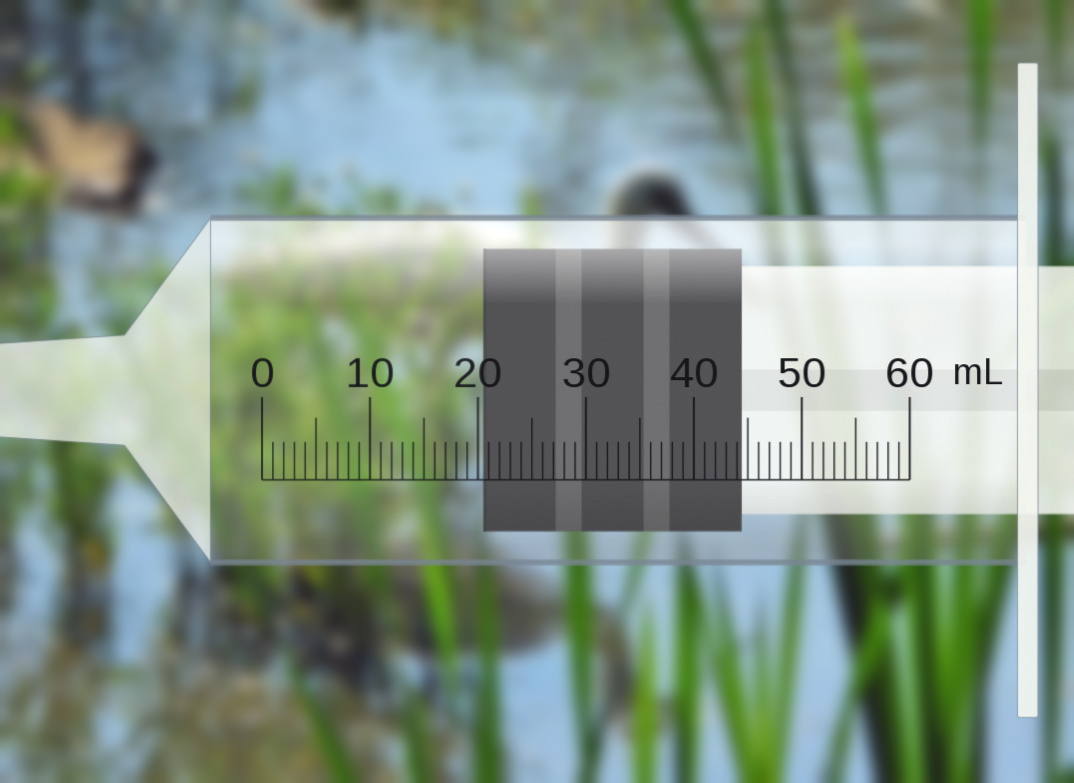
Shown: 20.5 mL
